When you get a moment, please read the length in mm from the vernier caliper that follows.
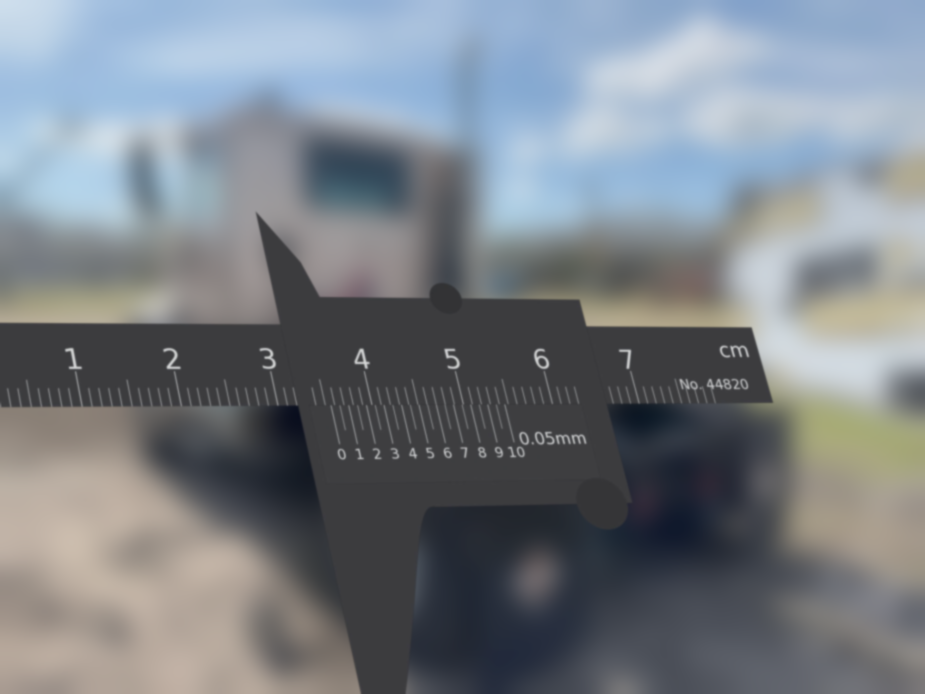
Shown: 35.6 mm
